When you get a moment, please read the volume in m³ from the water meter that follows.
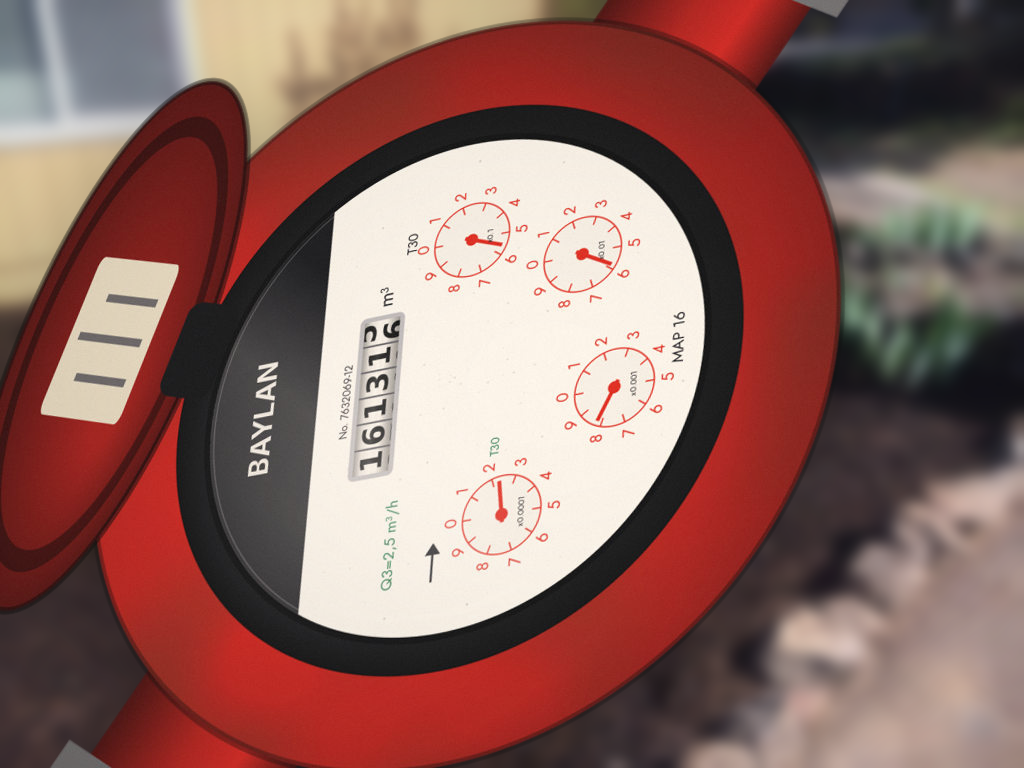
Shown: 161315.5582 m³
